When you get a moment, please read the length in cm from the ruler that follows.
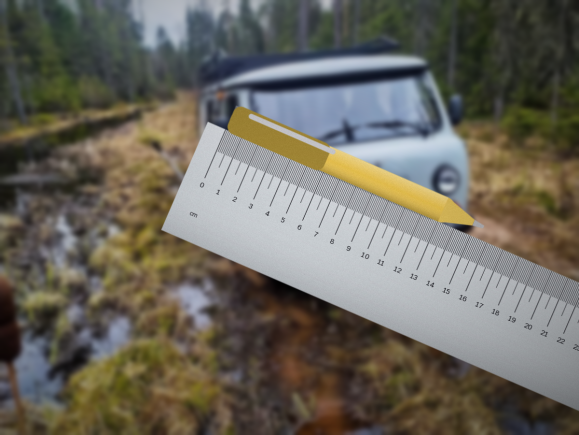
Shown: 15.5 cm
